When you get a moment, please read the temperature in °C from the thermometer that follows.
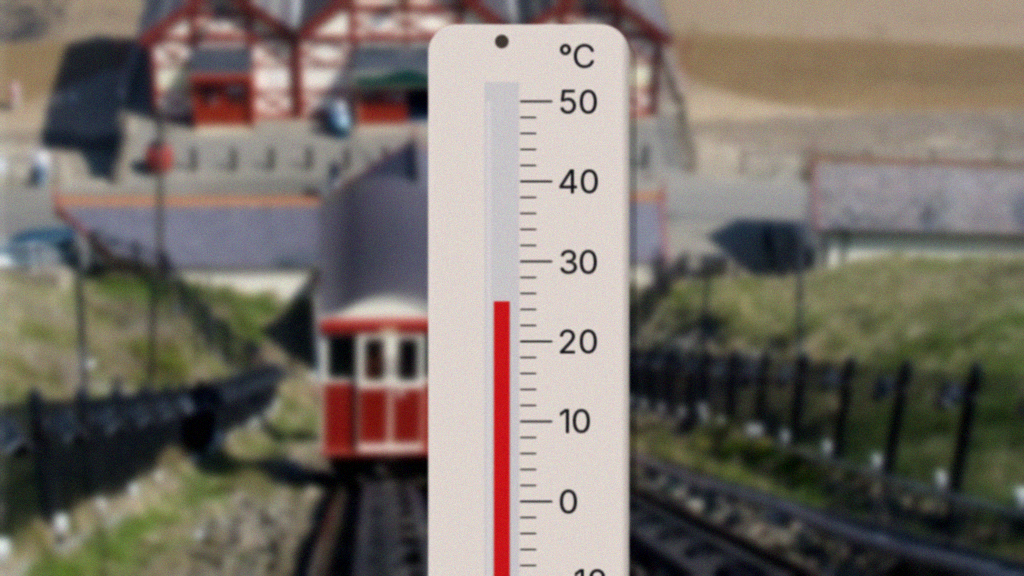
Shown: 25 °C
